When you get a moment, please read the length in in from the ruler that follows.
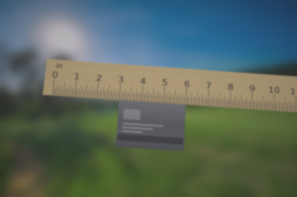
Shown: 3 in
